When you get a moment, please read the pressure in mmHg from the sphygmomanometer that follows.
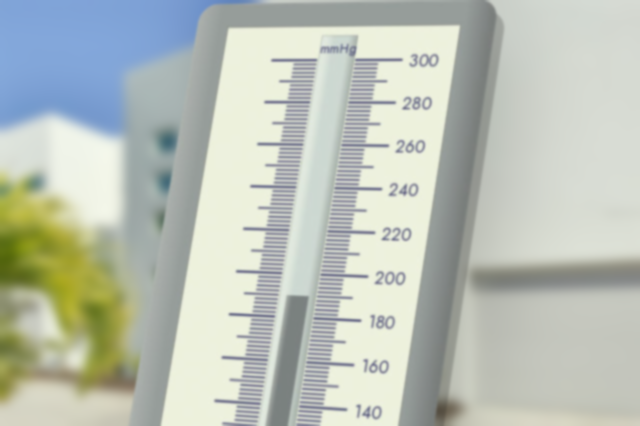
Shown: 190 mmHg
